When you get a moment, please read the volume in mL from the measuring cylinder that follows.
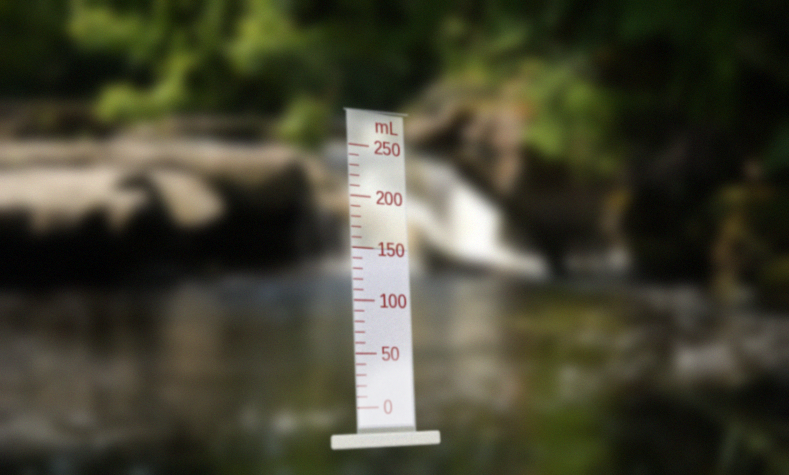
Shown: 150 mL
